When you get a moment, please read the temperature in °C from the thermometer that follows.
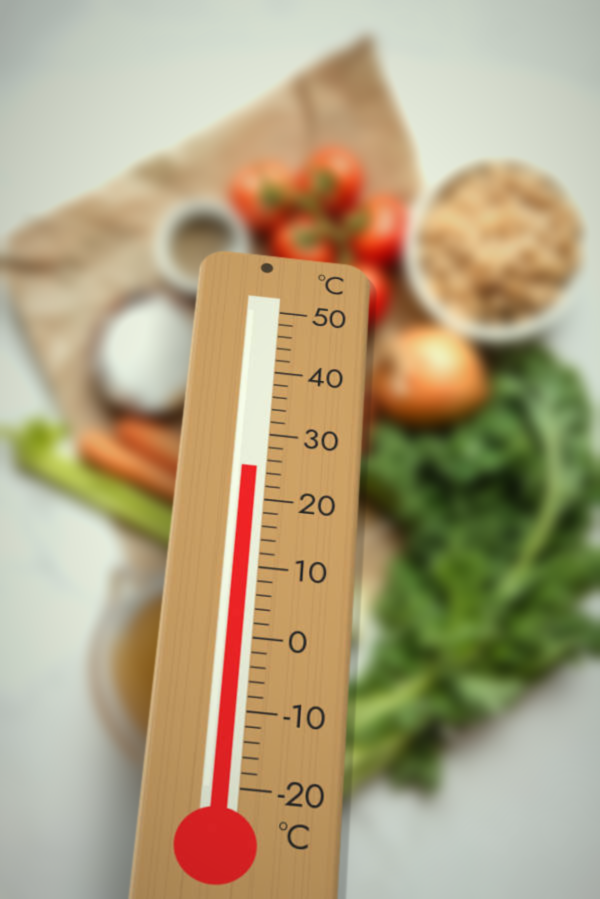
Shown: 25 °C
